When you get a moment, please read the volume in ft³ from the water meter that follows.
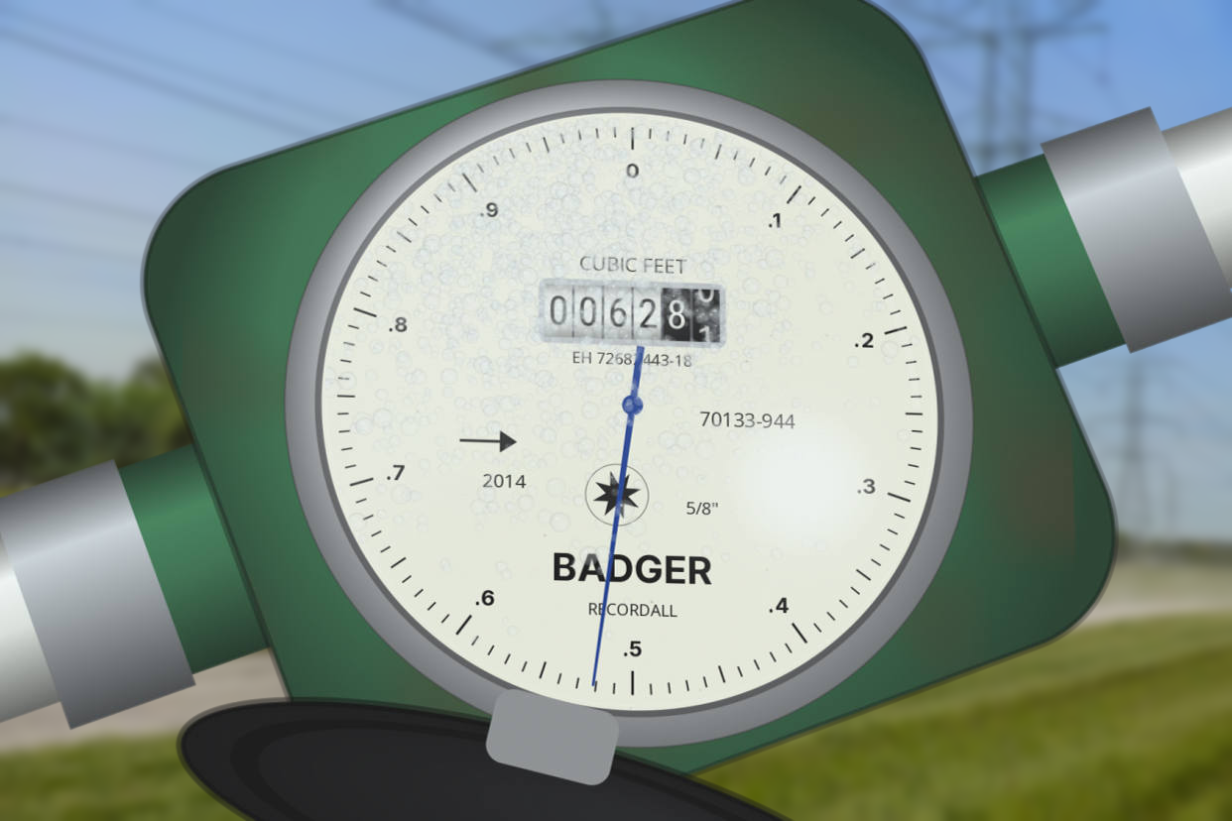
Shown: 6280.52 ft³
